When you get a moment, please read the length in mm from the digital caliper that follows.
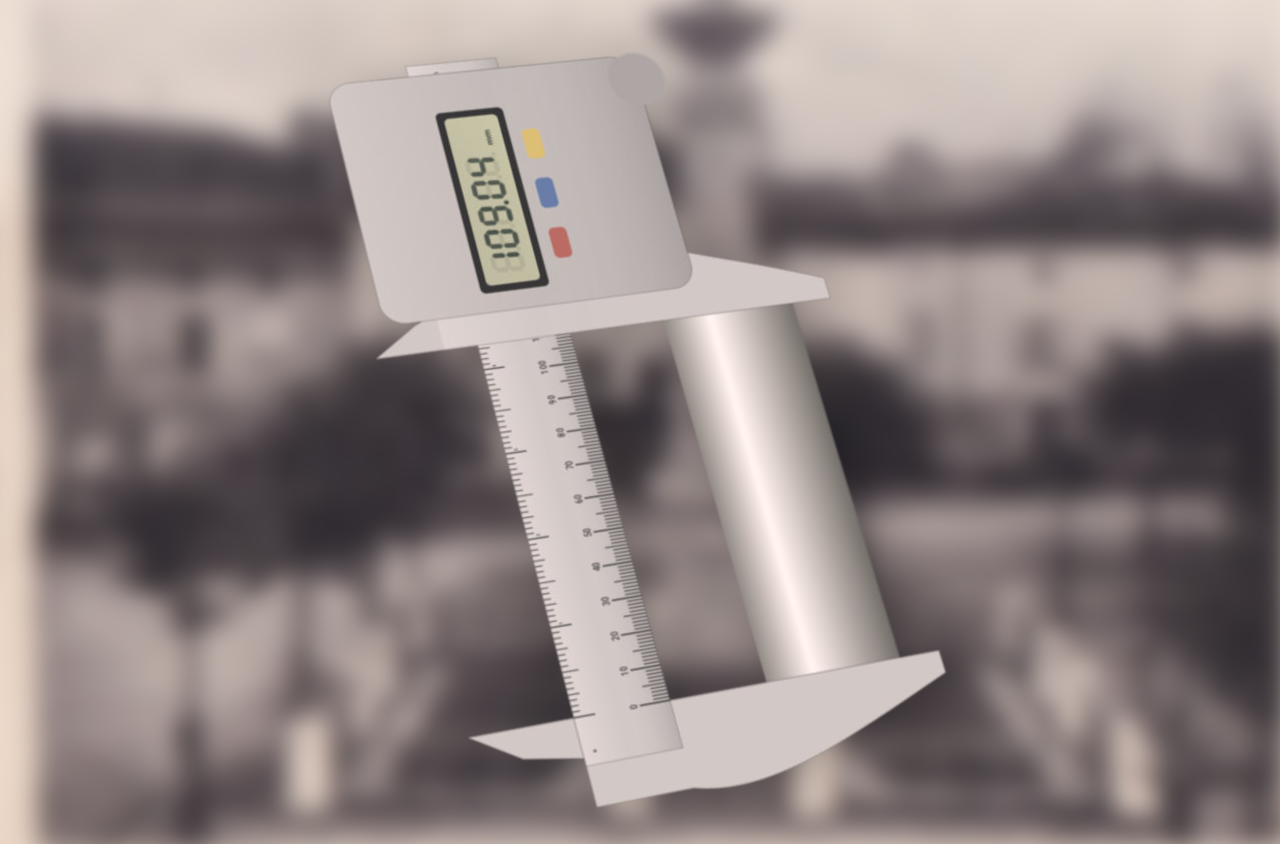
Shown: 109.04 mm
